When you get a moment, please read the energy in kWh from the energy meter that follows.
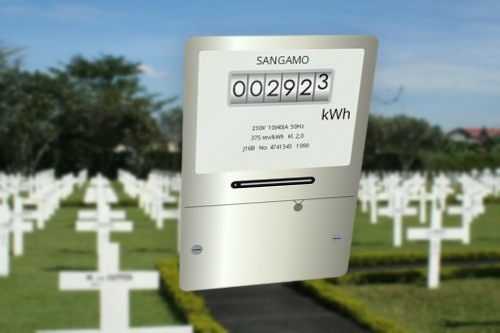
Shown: 2923 kWh
